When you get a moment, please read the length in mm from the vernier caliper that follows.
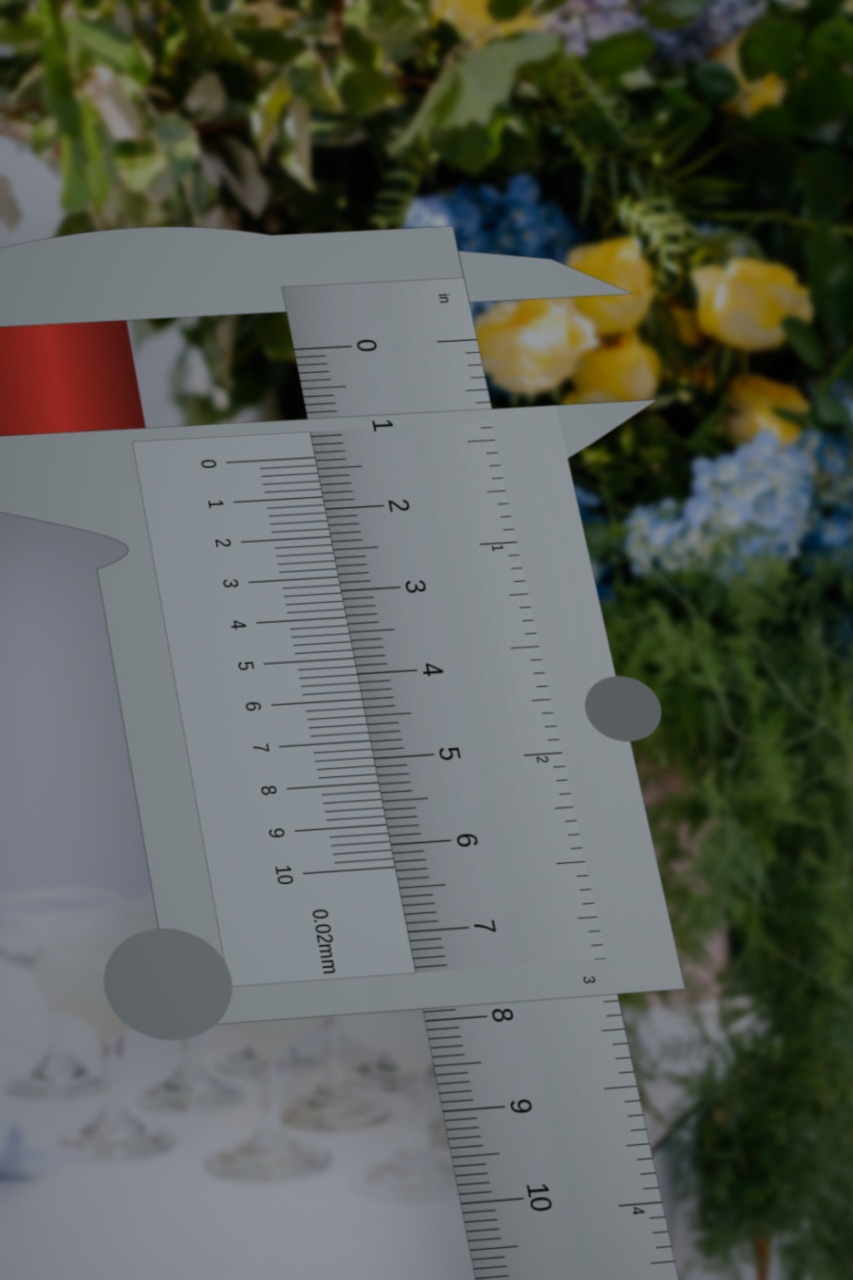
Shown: 13.6 mm
